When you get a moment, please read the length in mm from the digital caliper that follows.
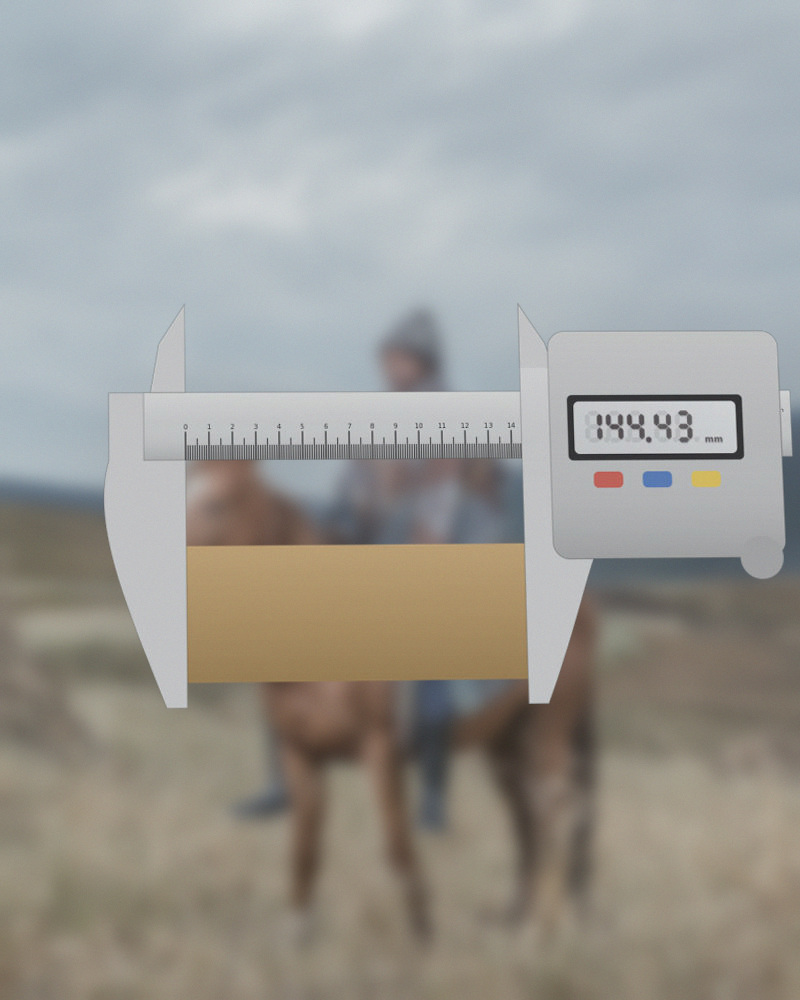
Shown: 144.43 mm
